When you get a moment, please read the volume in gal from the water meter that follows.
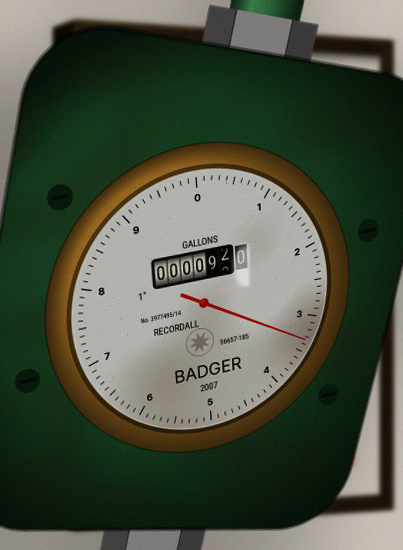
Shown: 923.3 gal
